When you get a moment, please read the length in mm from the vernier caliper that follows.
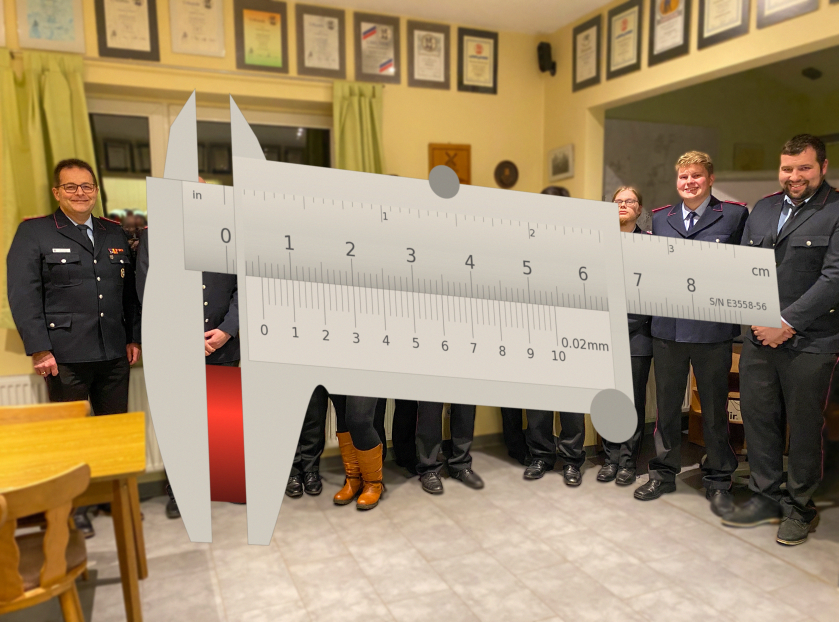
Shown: 5.4 mm
